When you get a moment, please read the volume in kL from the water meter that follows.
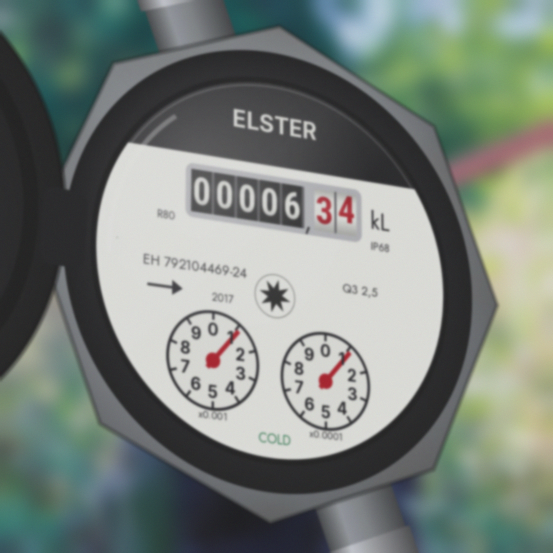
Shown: 6.3411 kL
